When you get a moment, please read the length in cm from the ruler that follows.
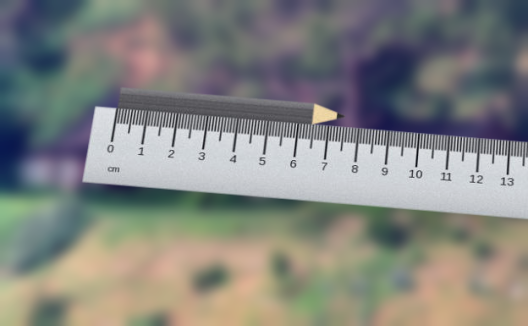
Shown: 7.5 cm
